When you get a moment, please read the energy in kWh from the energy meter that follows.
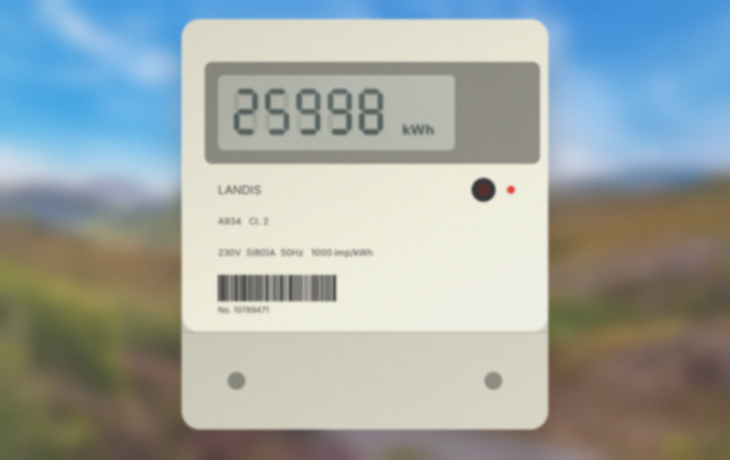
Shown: 25998 kWh
